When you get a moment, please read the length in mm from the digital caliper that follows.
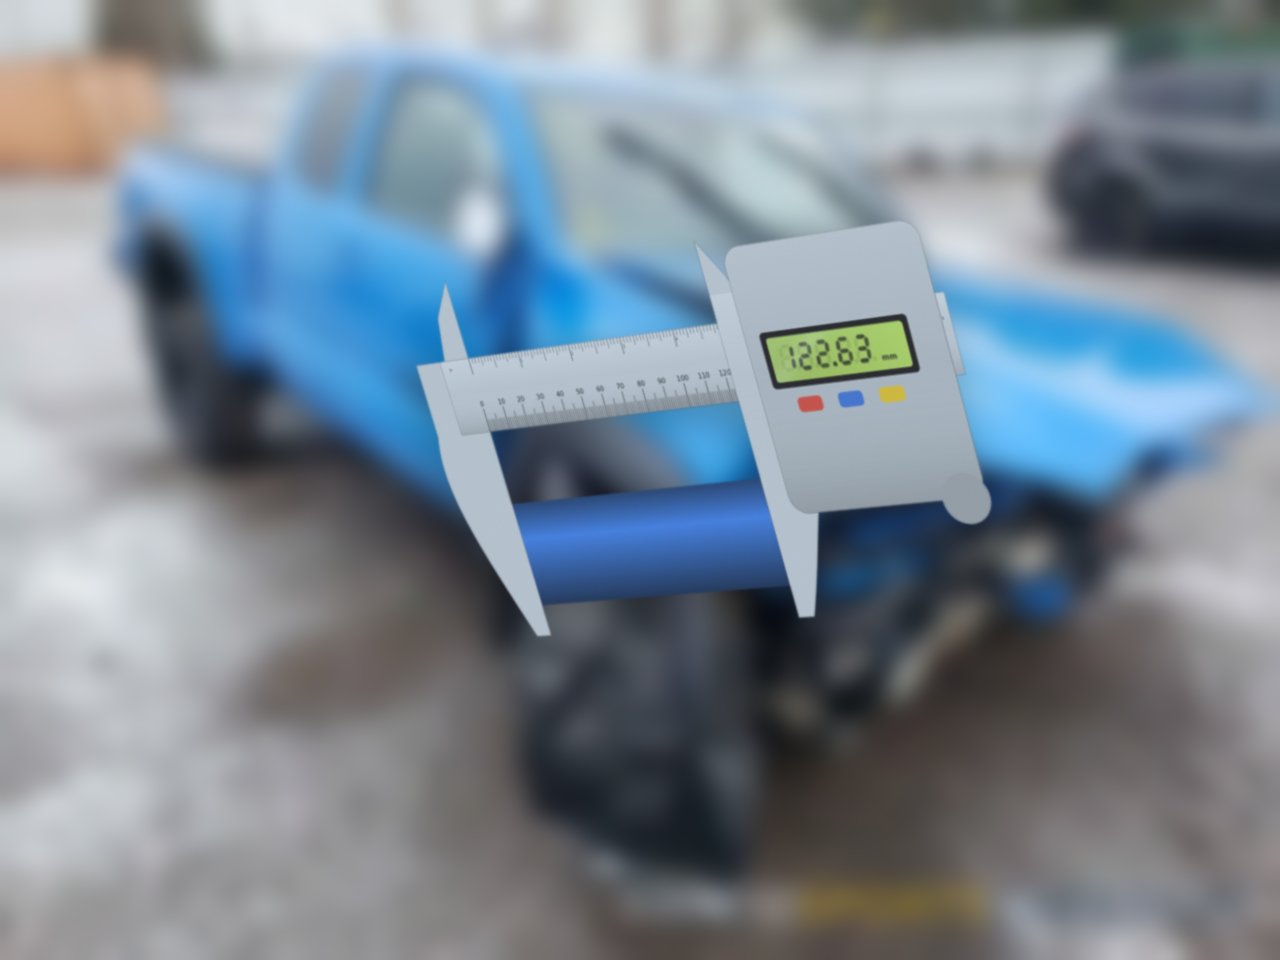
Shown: 122.63 mm
